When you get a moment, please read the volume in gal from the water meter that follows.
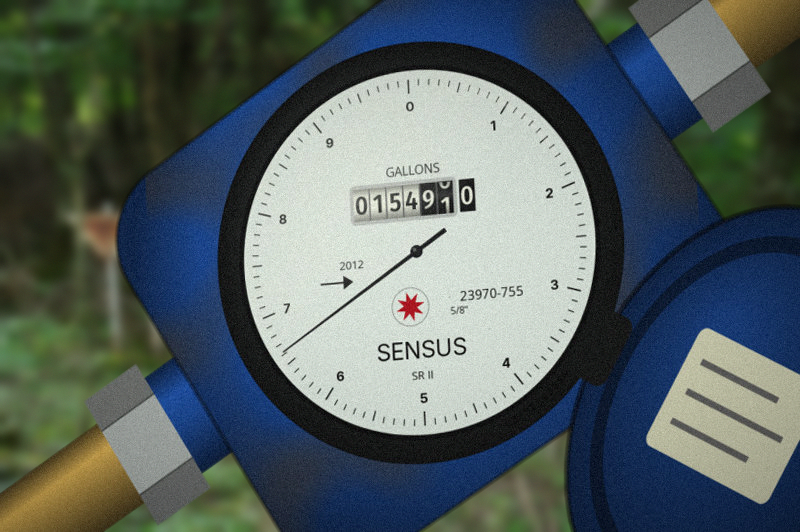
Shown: 154906.6 gal
